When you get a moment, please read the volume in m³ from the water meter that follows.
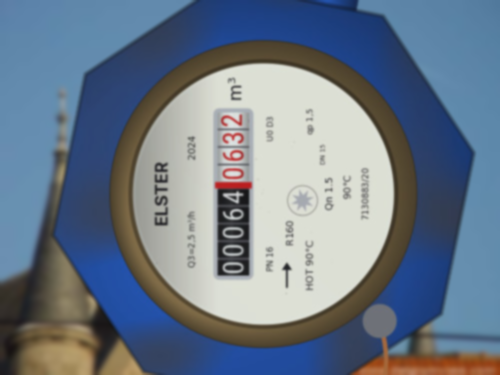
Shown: 64.0632 m³
